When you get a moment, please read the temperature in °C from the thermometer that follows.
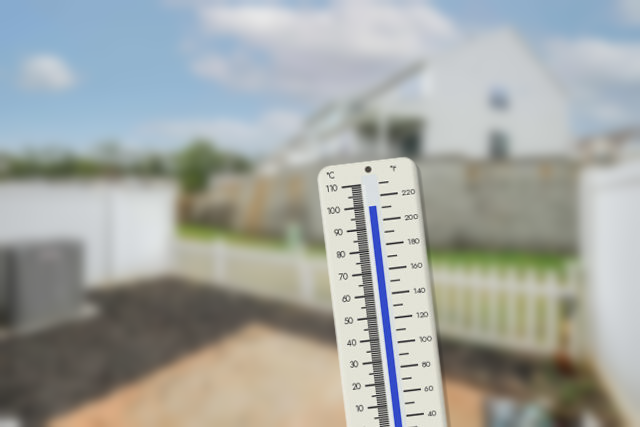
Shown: 100 °C
